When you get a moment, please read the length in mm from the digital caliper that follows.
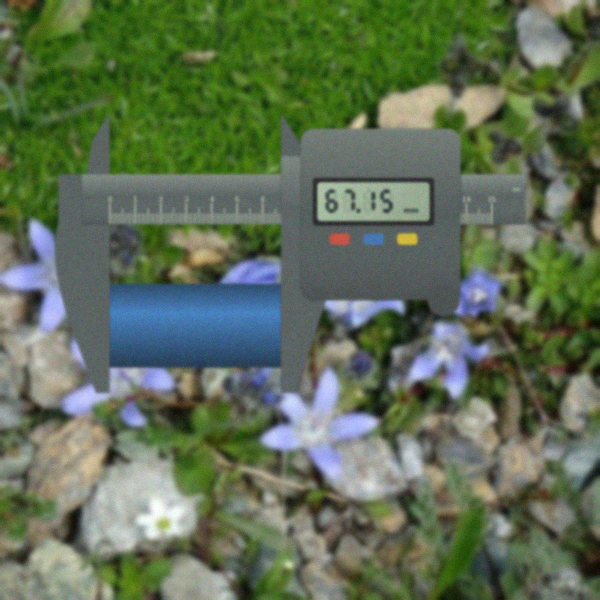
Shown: 67.15 mm
